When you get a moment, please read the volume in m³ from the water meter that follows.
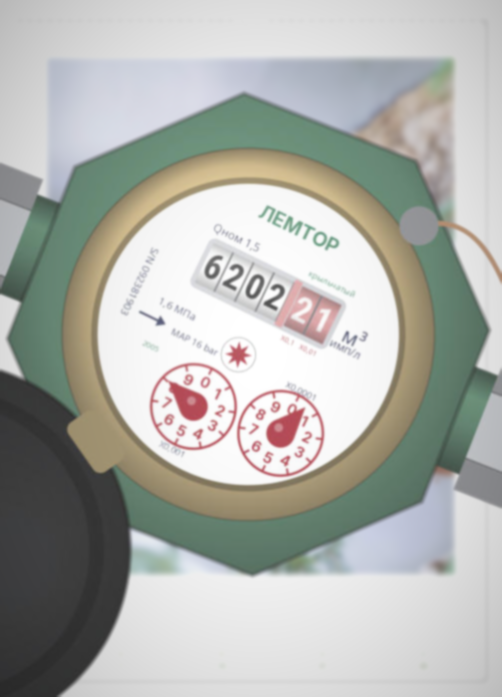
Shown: 6202.2180 m³
